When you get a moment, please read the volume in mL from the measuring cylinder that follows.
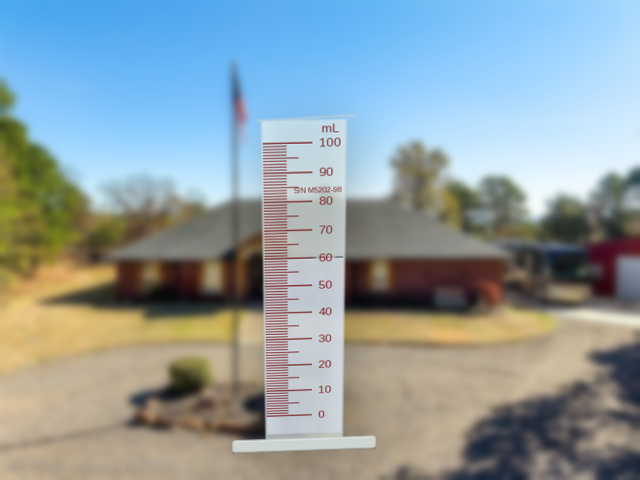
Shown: 60 mL
